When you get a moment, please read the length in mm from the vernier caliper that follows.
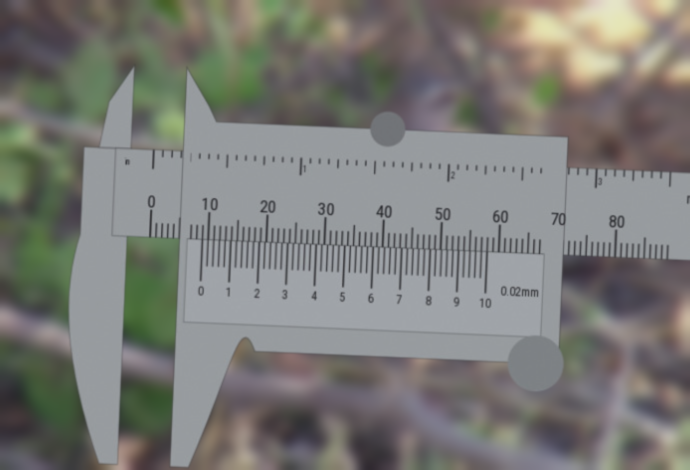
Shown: 9.0 mm
